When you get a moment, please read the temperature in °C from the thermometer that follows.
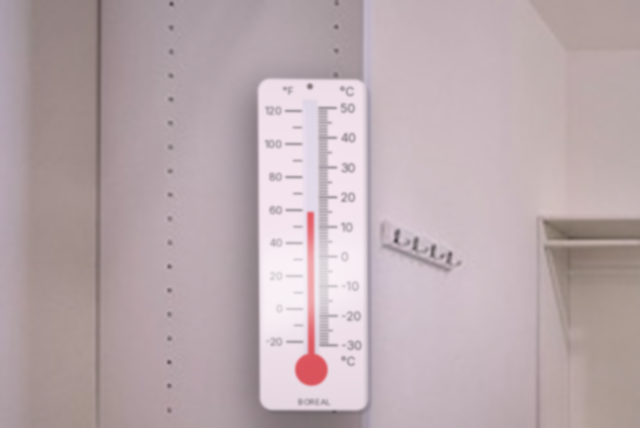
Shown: 15 °C
